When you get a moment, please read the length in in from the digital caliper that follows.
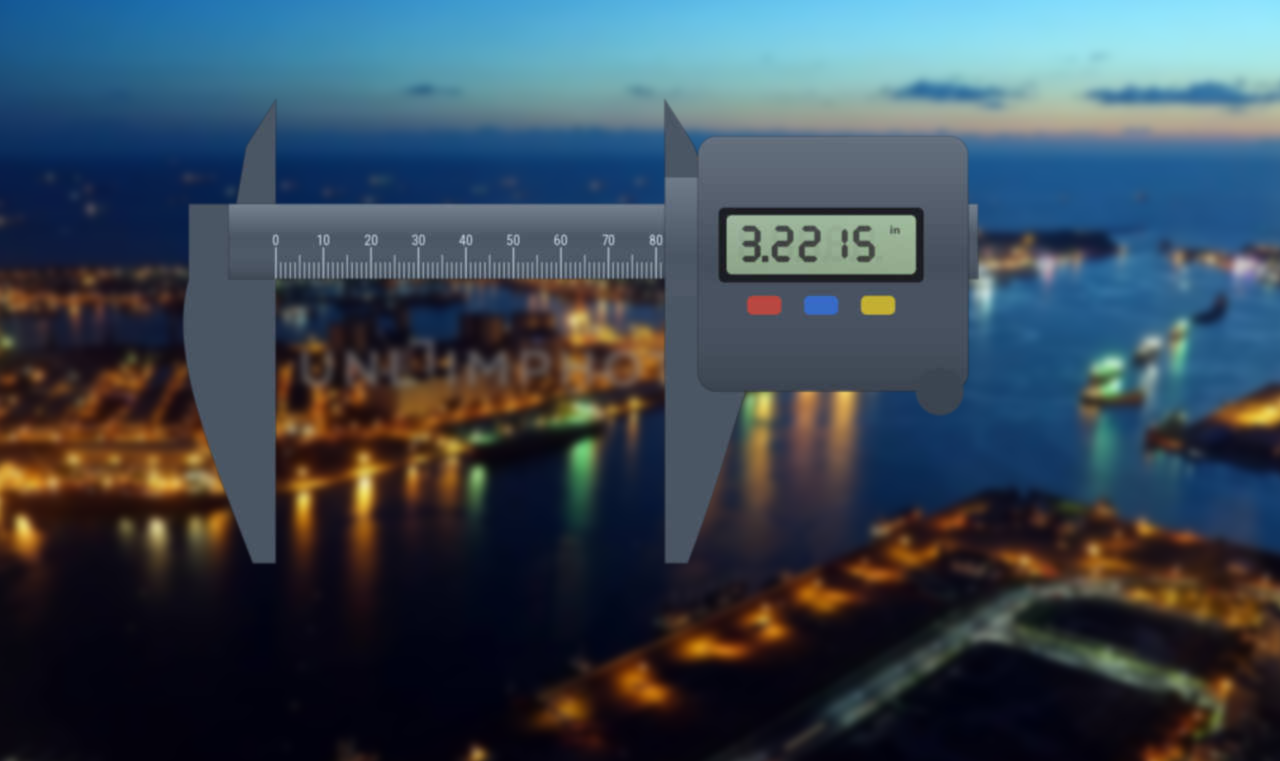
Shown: 3.2215 in
